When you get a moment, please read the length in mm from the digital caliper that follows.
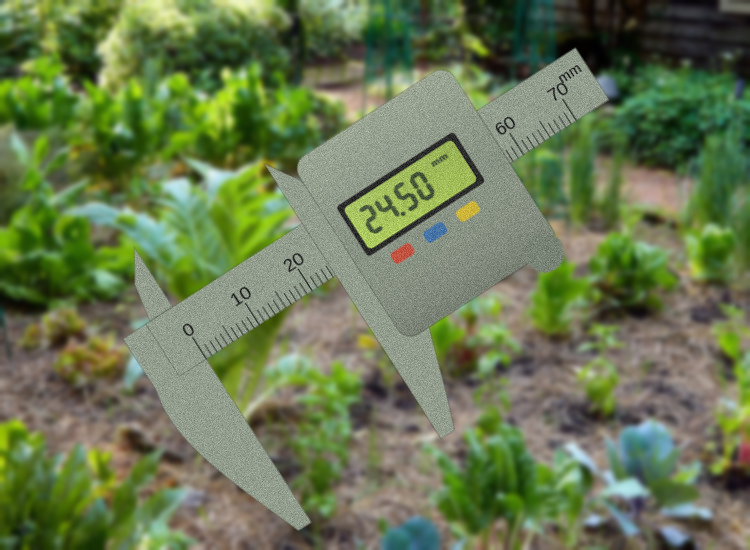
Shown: 24.50 mm
